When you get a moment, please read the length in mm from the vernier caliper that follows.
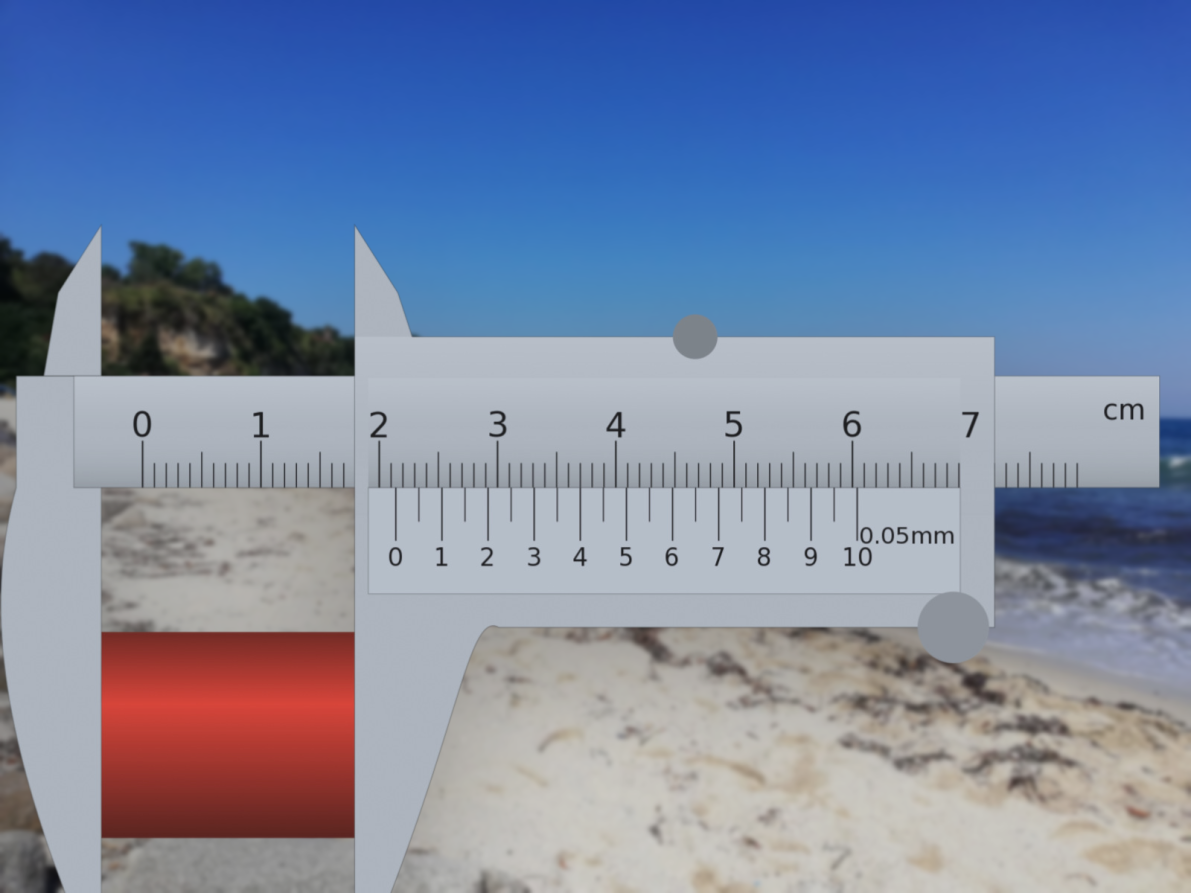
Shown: 21.4 mm
